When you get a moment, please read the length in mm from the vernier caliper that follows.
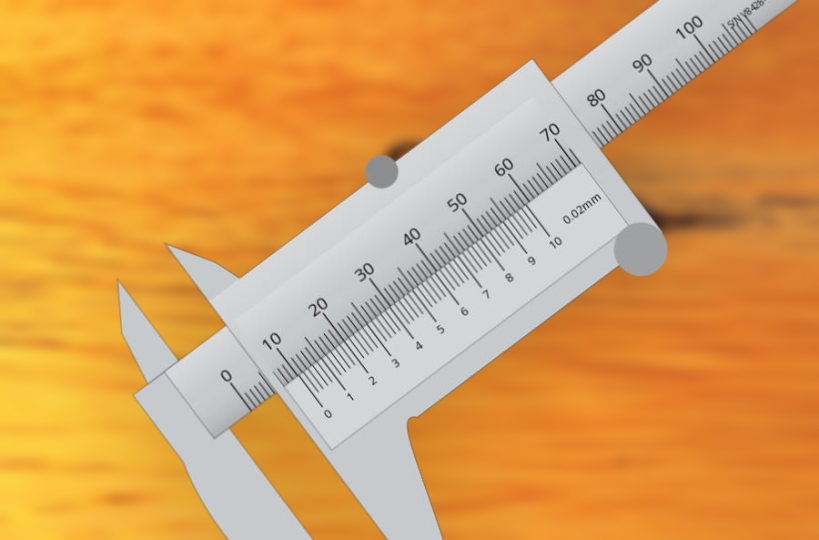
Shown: 10.2 mm
